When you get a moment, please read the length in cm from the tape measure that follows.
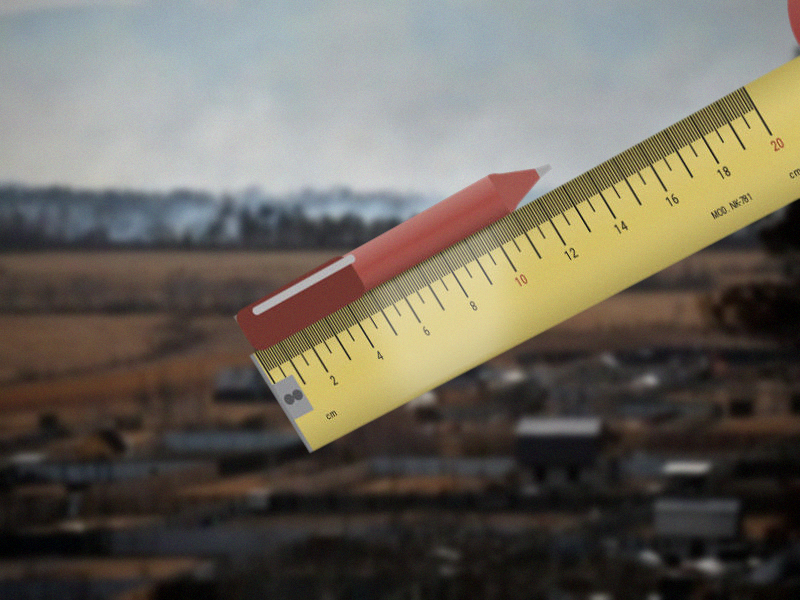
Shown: 13 cm
